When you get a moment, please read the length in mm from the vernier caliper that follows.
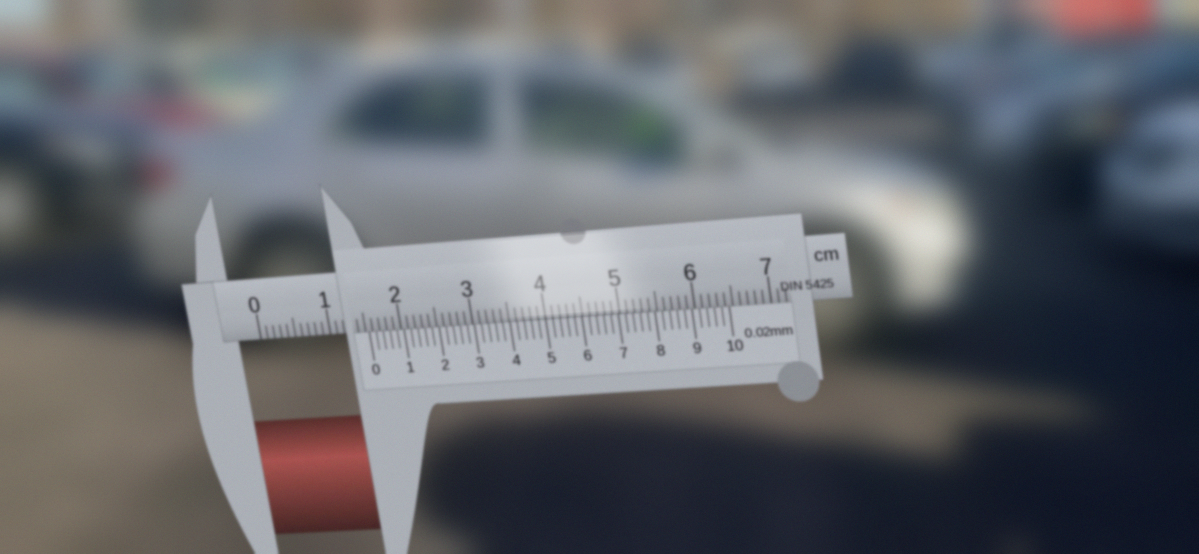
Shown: 15.5 mm
